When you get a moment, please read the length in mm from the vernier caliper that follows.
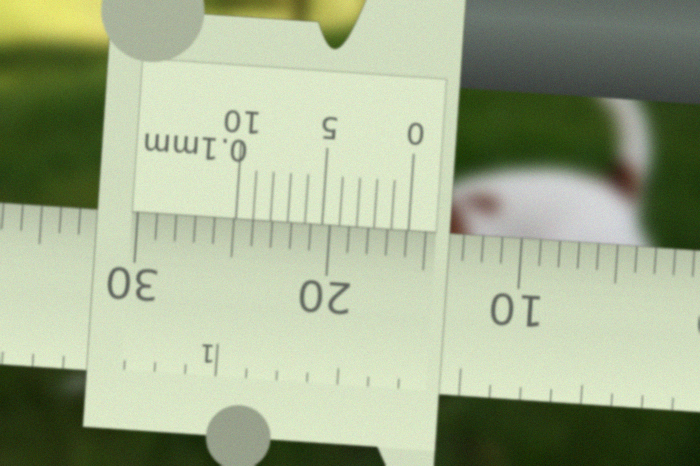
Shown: 15.9 mm
